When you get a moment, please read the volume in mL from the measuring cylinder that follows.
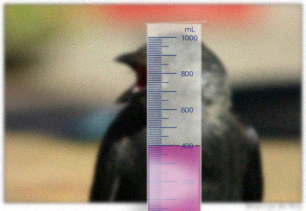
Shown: 400 mL
